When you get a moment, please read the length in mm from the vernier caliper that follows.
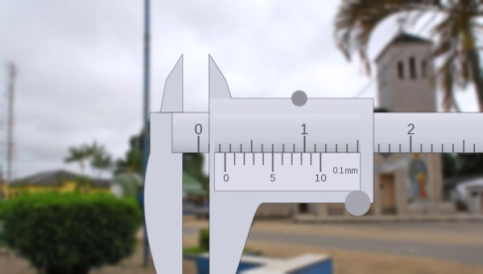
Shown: 2.5 mm
